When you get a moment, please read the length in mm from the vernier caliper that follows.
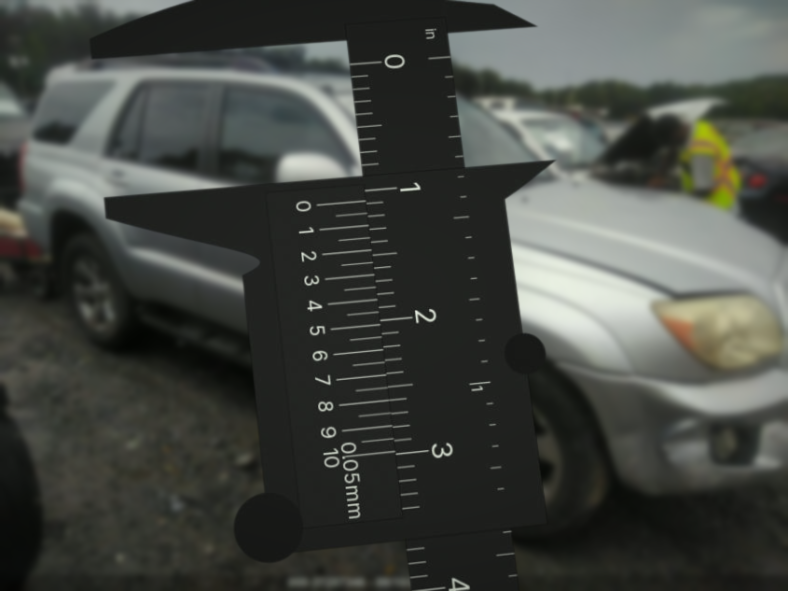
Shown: 10.8 mm
